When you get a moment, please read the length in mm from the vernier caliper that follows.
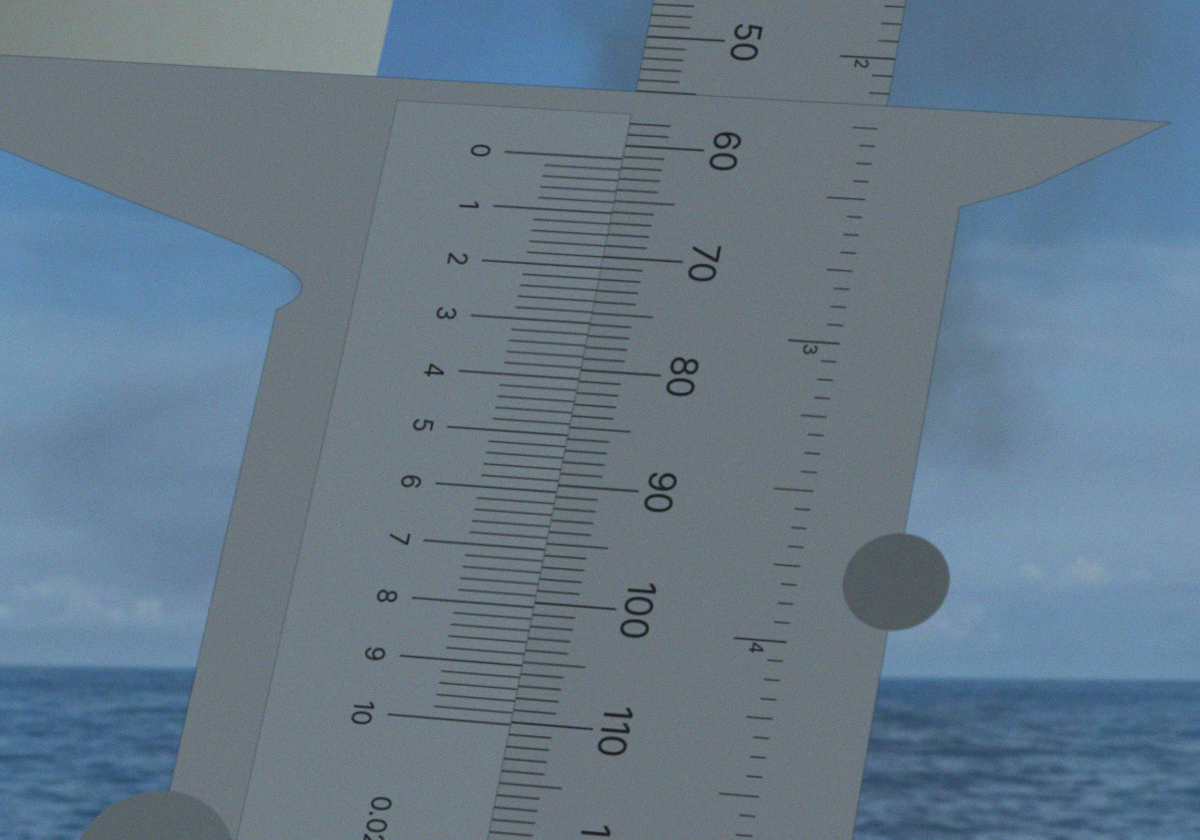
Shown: 61.2 mm
